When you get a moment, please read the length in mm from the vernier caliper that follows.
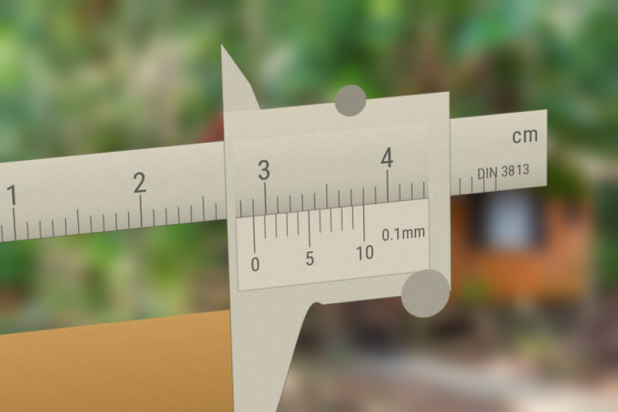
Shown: 29.0 mm
